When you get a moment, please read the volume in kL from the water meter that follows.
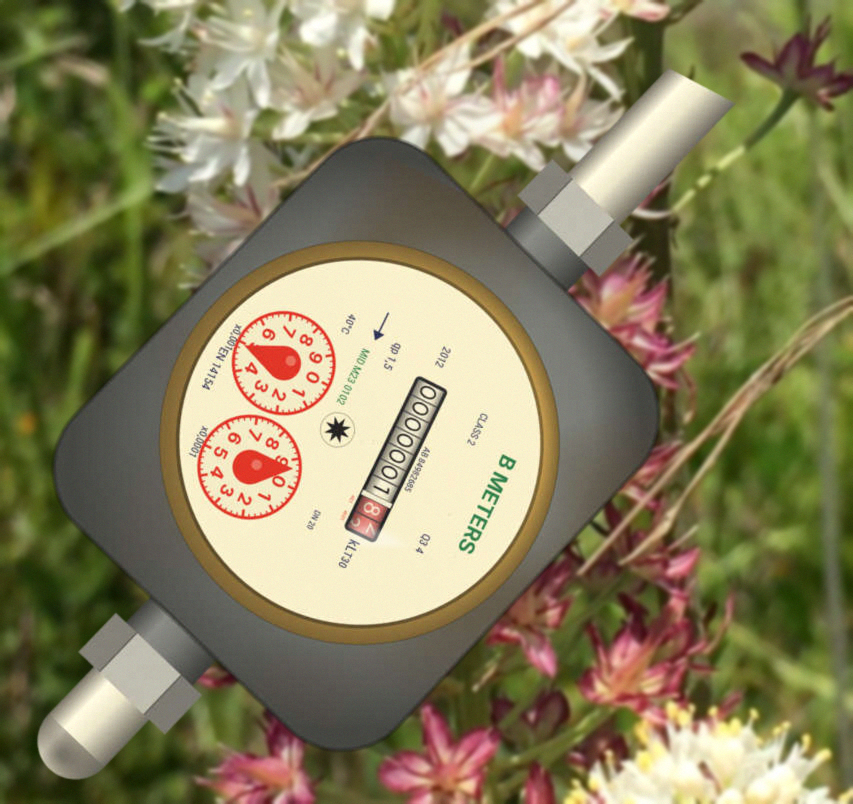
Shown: 1.8249 kL
